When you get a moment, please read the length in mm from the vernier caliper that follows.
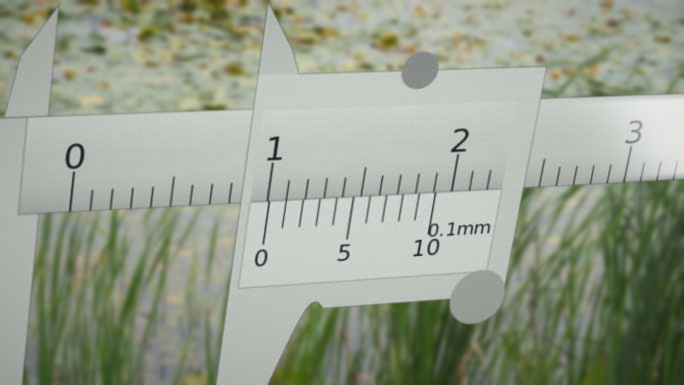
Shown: 10.1 mm
